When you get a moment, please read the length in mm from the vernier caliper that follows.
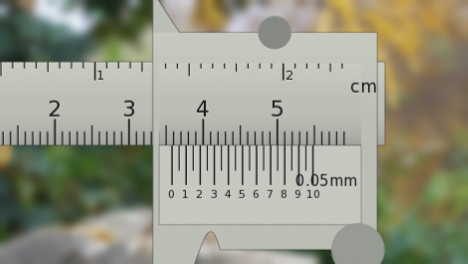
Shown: 35.8 mm
